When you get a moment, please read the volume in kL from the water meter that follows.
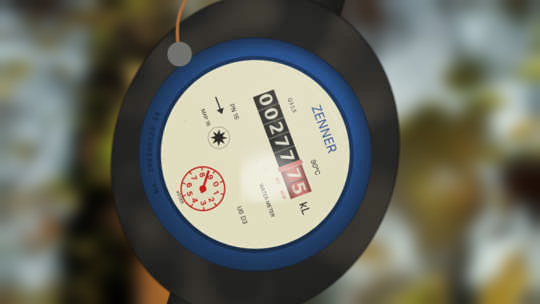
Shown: 277.758 kL
